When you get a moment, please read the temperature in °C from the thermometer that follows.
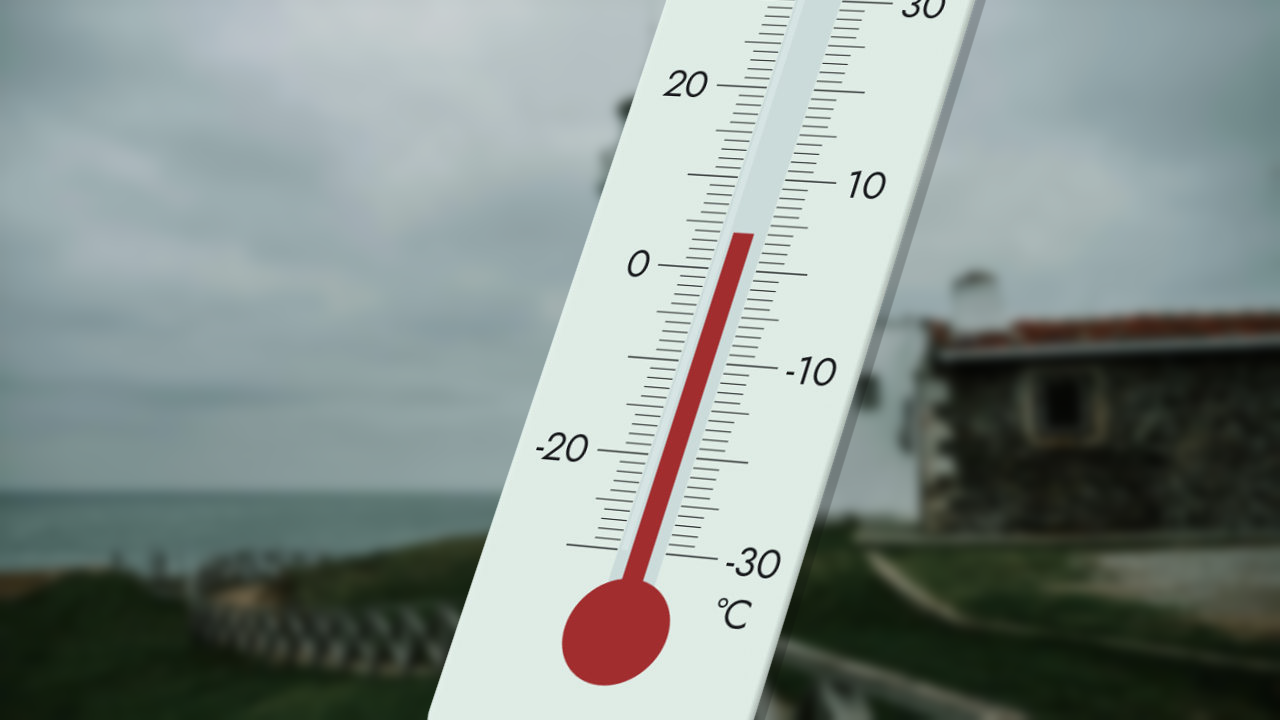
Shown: 4 °C
